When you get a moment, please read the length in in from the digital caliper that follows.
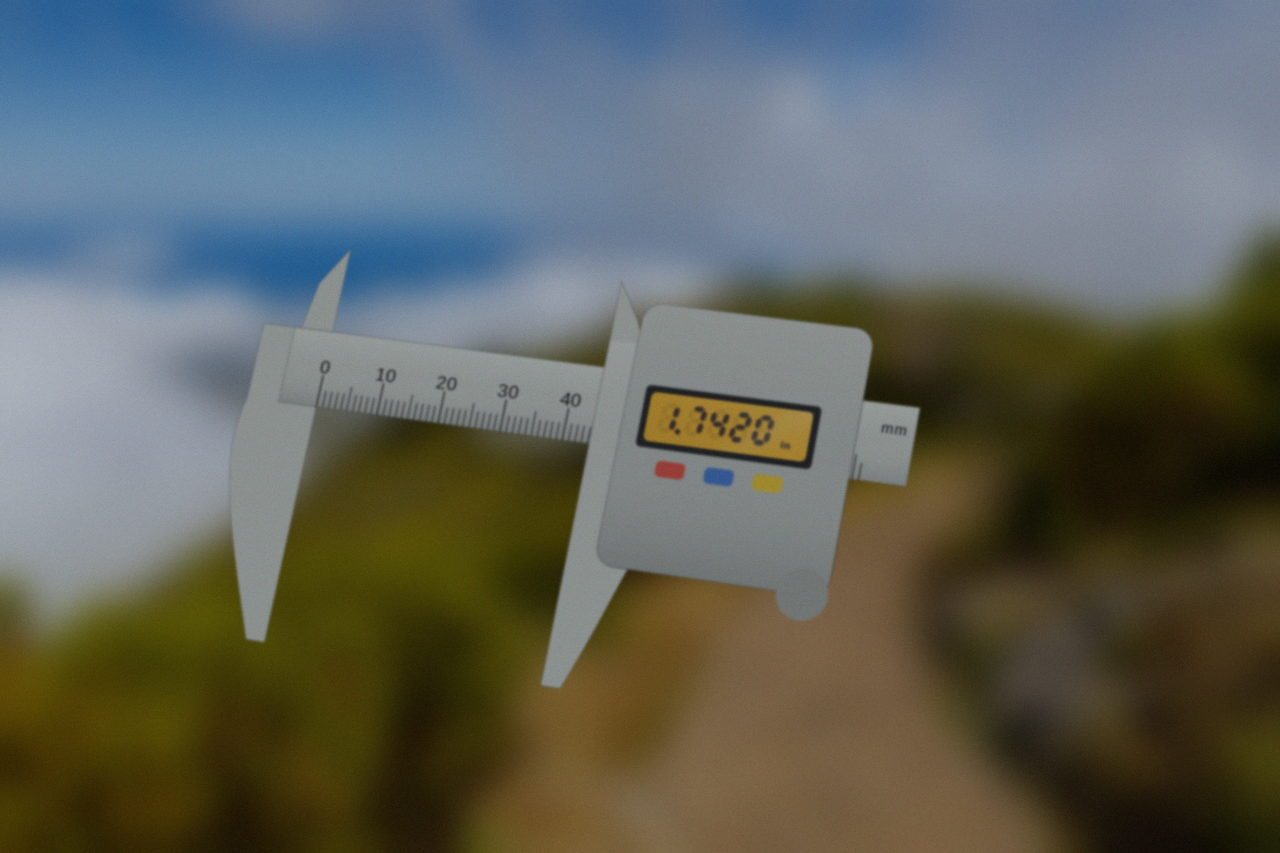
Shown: 1.7420 in
